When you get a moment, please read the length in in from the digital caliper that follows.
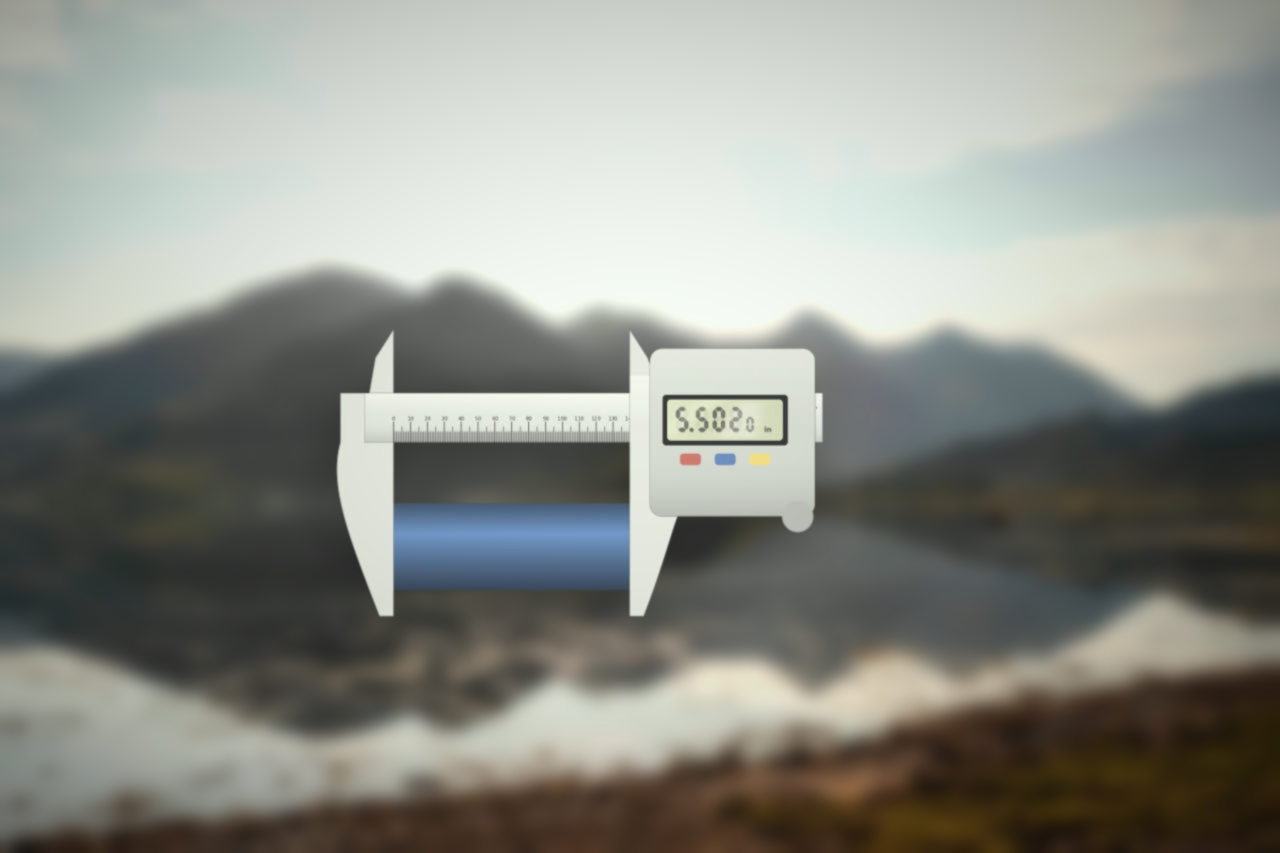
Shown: 5.5020 in
